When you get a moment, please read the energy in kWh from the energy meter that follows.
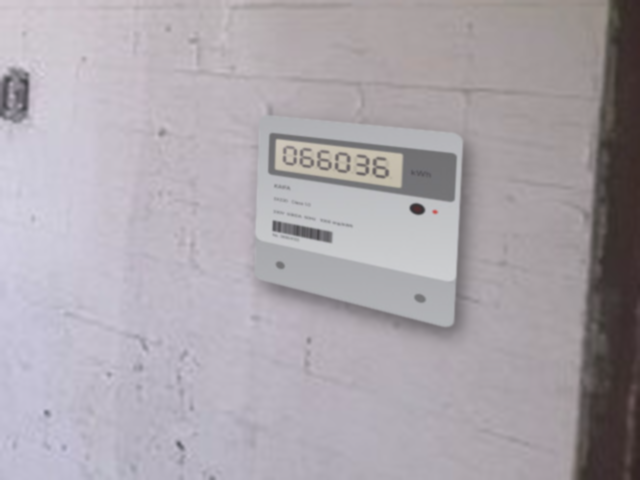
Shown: 66036 kWh
